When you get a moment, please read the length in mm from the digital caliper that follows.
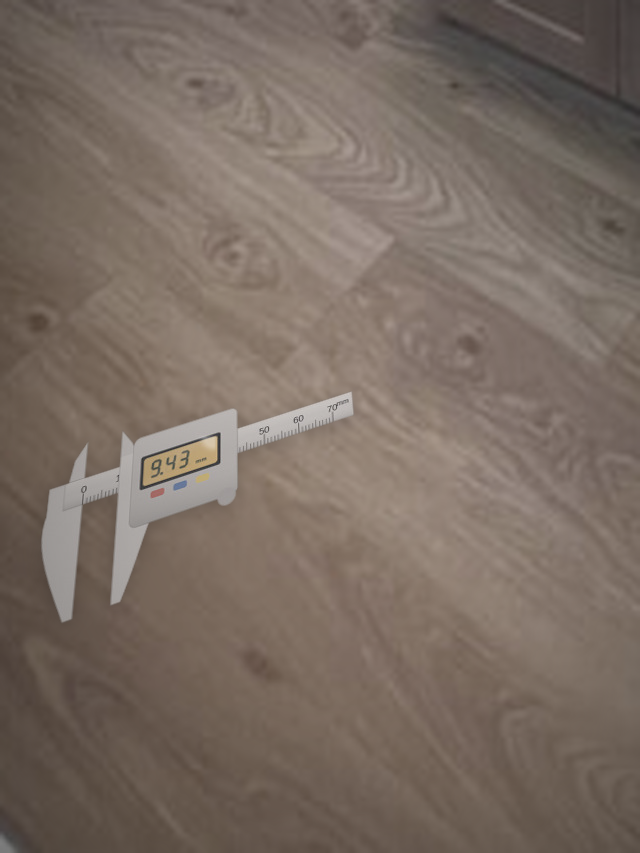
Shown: 9.43 mm
